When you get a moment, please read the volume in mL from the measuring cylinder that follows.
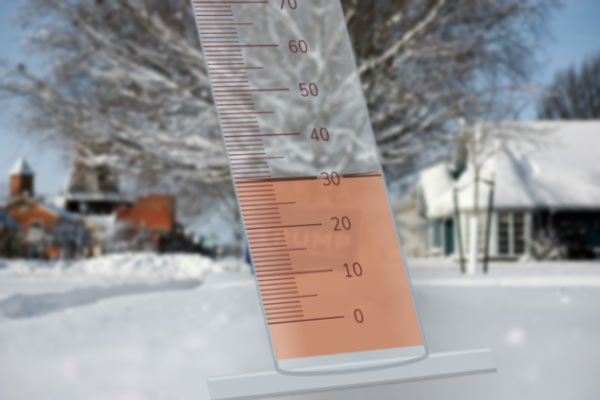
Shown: 30 mL
